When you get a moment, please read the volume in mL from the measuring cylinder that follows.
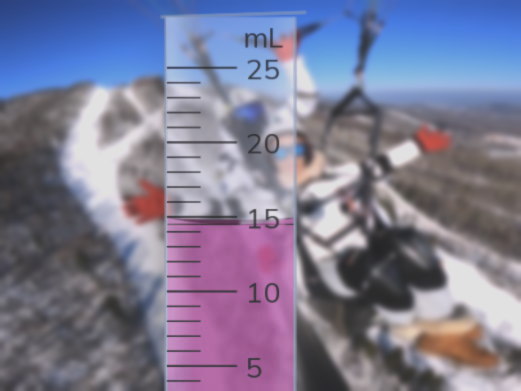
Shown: 14.5 mL
